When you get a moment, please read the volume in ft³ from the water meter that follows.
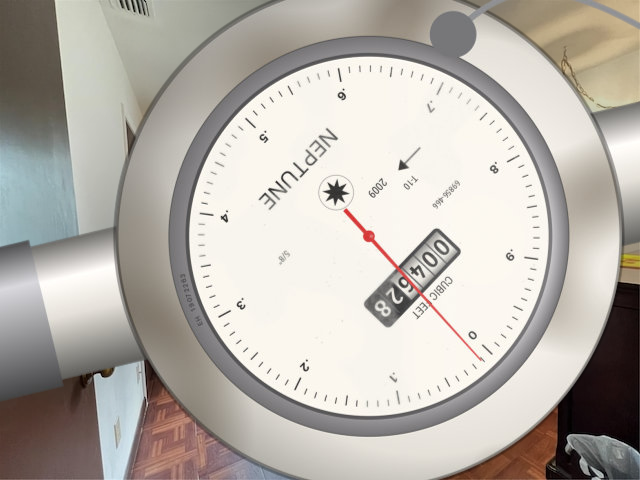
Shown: 4628.01 ft³
